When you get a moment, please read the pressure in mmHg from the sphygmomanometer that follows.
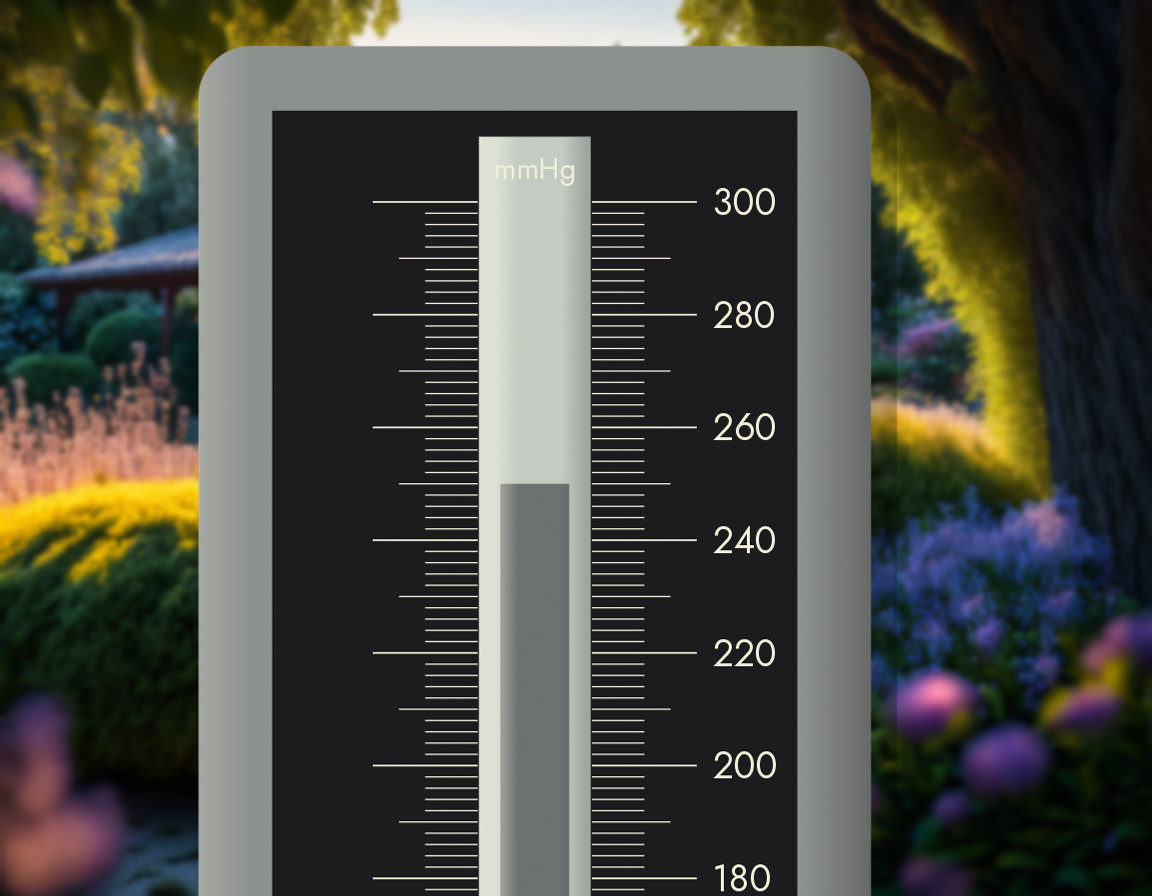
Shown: 250 mmHg
